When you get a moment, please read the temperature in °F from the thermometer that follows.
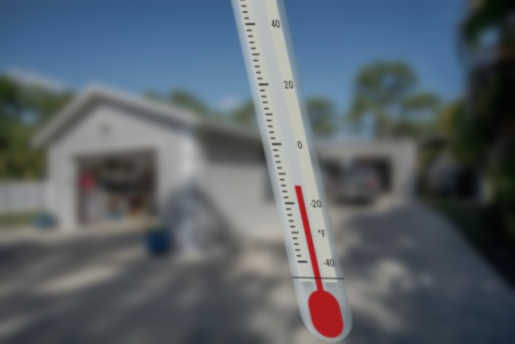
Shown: -14 °F
